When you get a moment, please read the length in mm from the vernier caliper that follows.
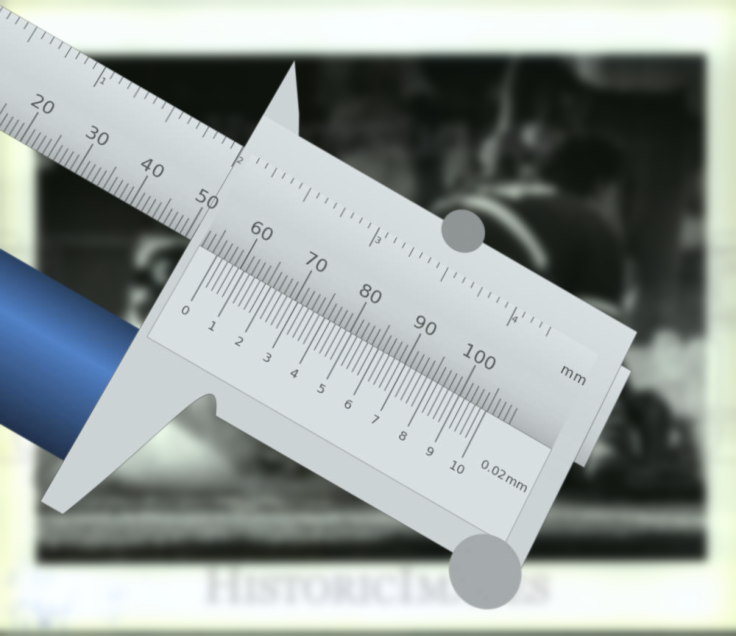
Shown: 55.8 mm
